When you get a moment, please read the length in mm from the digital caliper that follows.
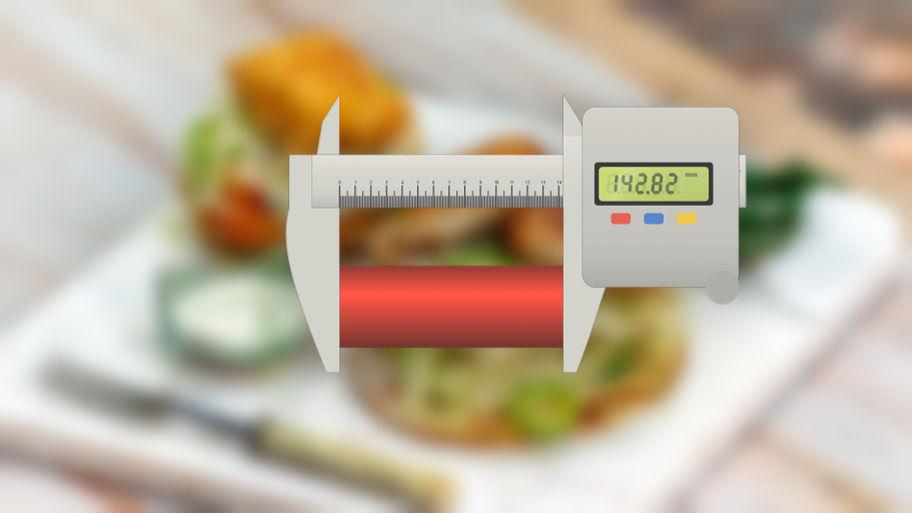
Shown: 142.82 mm
